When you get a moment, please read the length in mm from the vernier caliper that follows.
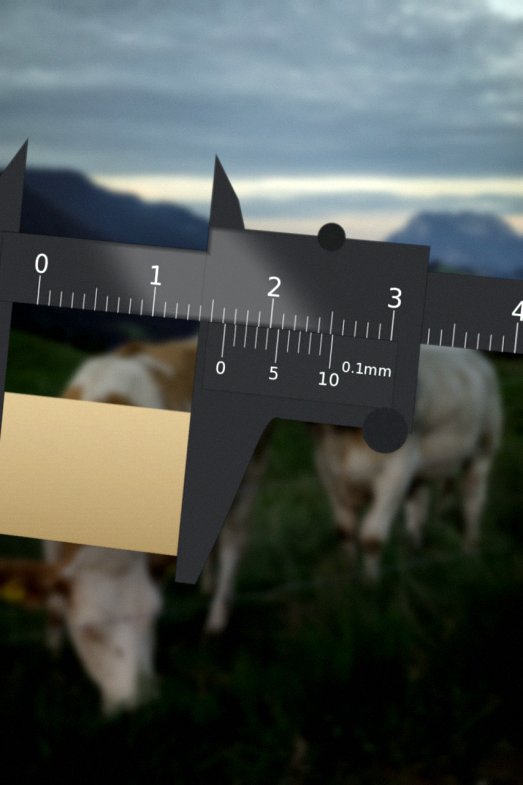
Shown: 16.2 mm
